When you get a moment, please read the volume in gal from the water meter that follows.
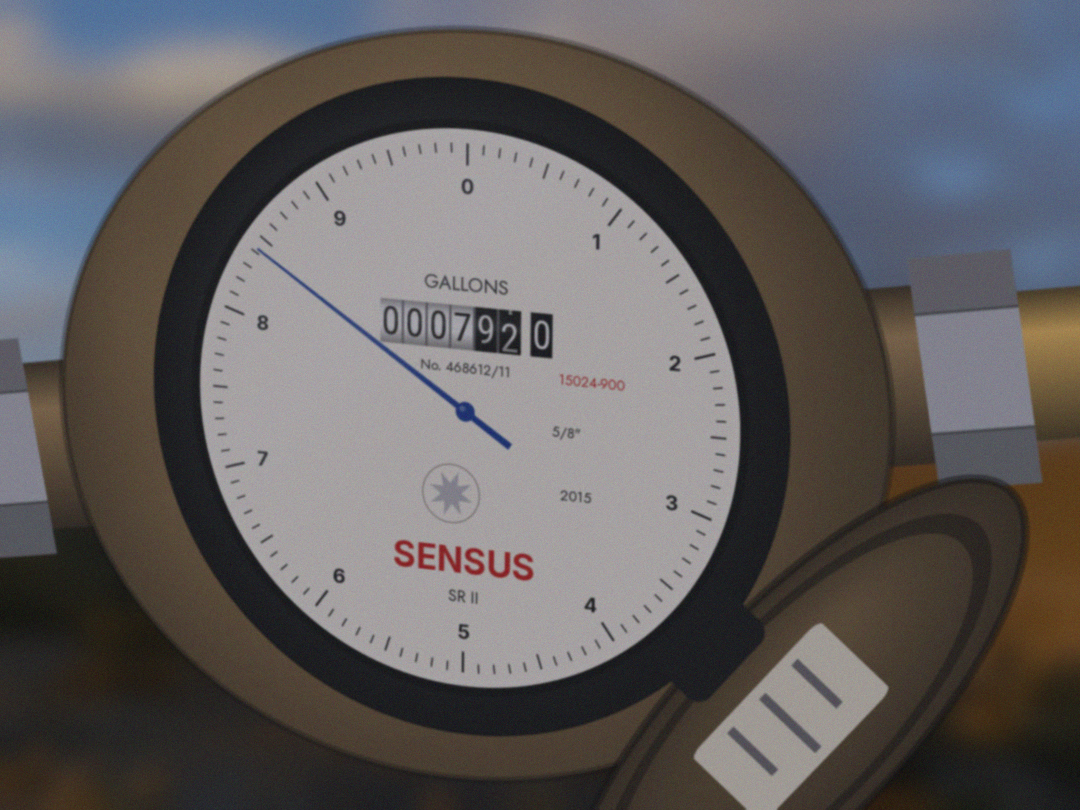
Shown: 7918.4 gal
